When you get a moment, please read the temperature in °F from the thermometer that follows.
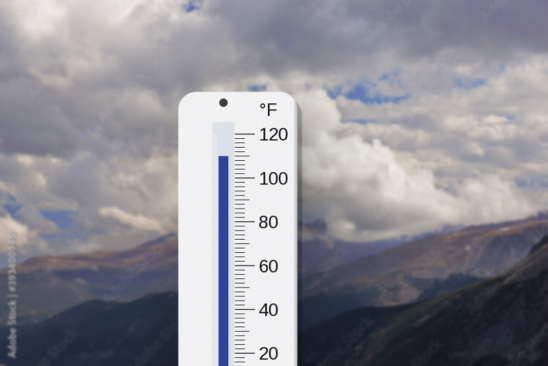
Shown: 110 °F
